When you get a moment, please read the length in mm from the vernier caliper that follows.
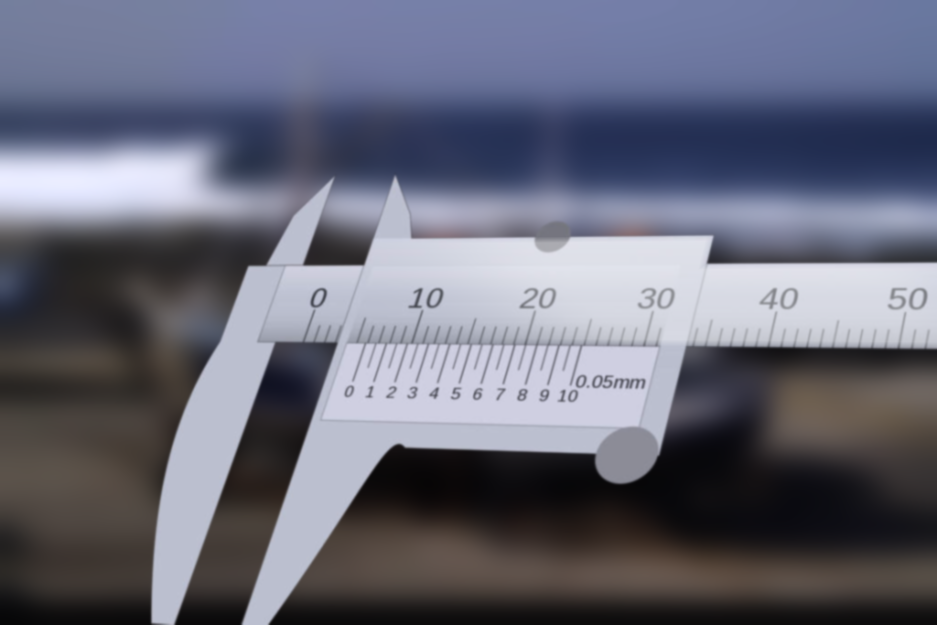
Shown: 5.8 mm
